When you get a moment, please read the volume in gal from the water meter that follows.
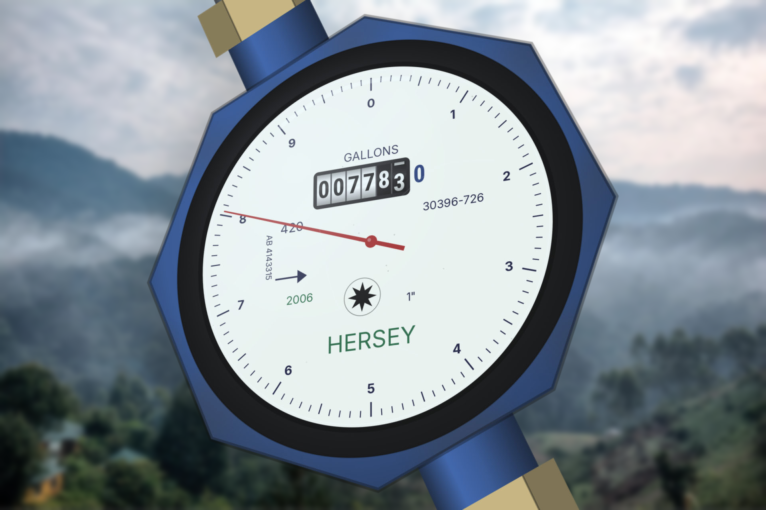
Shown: 77828.0 gal
